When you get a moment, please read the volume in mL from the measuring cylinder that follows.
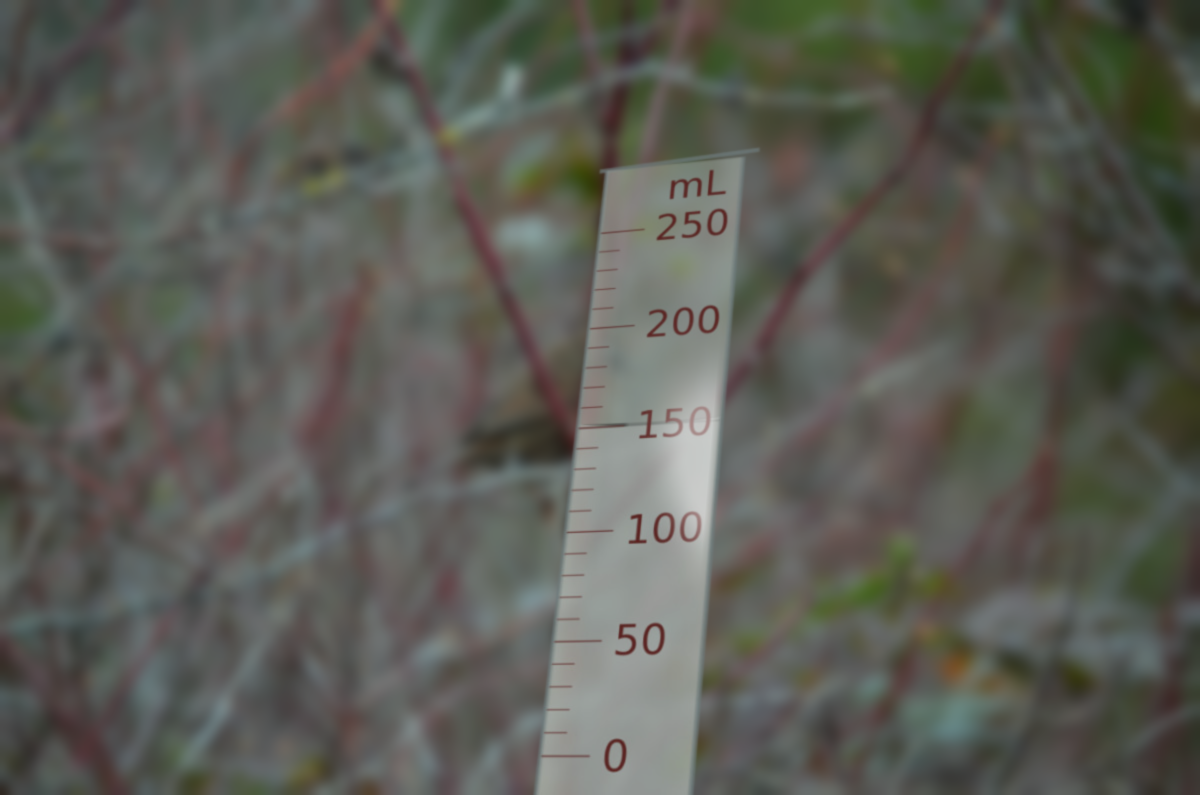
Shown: 150 mL
